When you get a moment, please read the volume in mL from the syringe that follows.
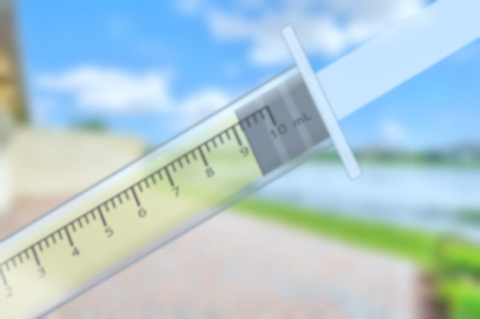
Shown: 9.2 mL
